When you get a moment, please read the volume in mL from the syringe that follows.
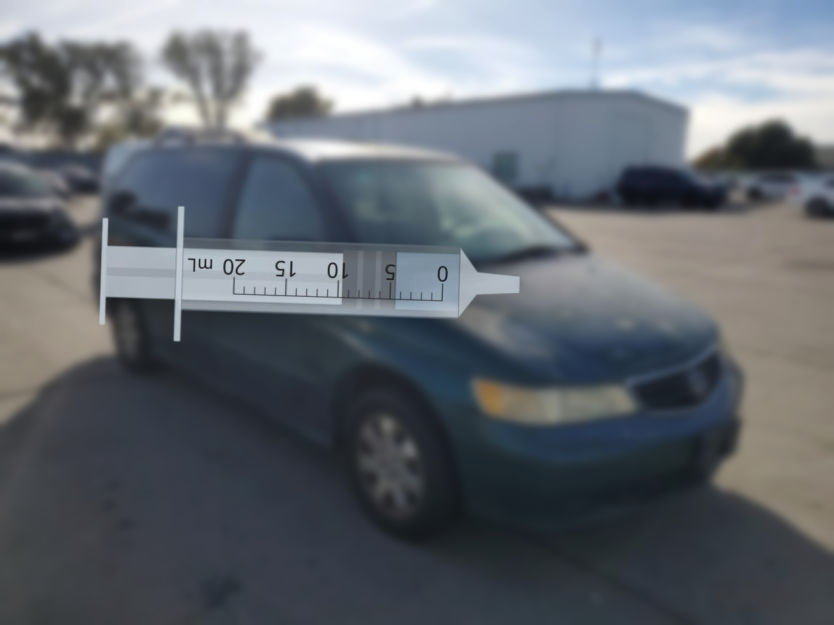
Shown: 4.5 mL
